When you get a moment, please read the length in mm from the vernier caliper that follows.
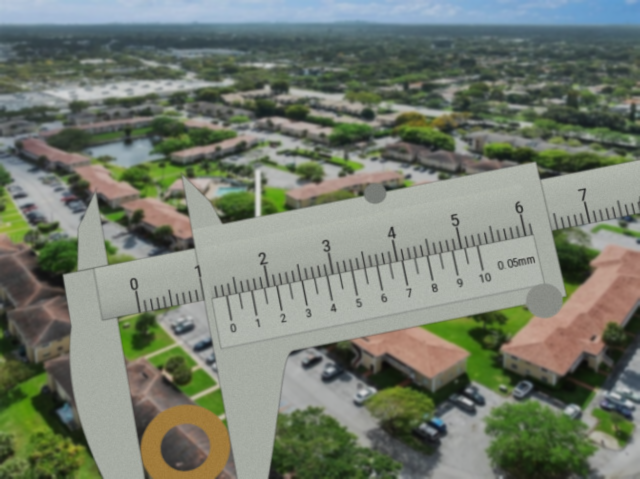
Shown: 13.5 mm
